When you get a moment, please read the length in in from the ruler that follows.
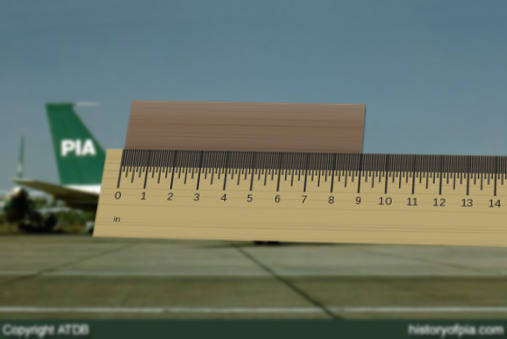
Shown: 9 in
